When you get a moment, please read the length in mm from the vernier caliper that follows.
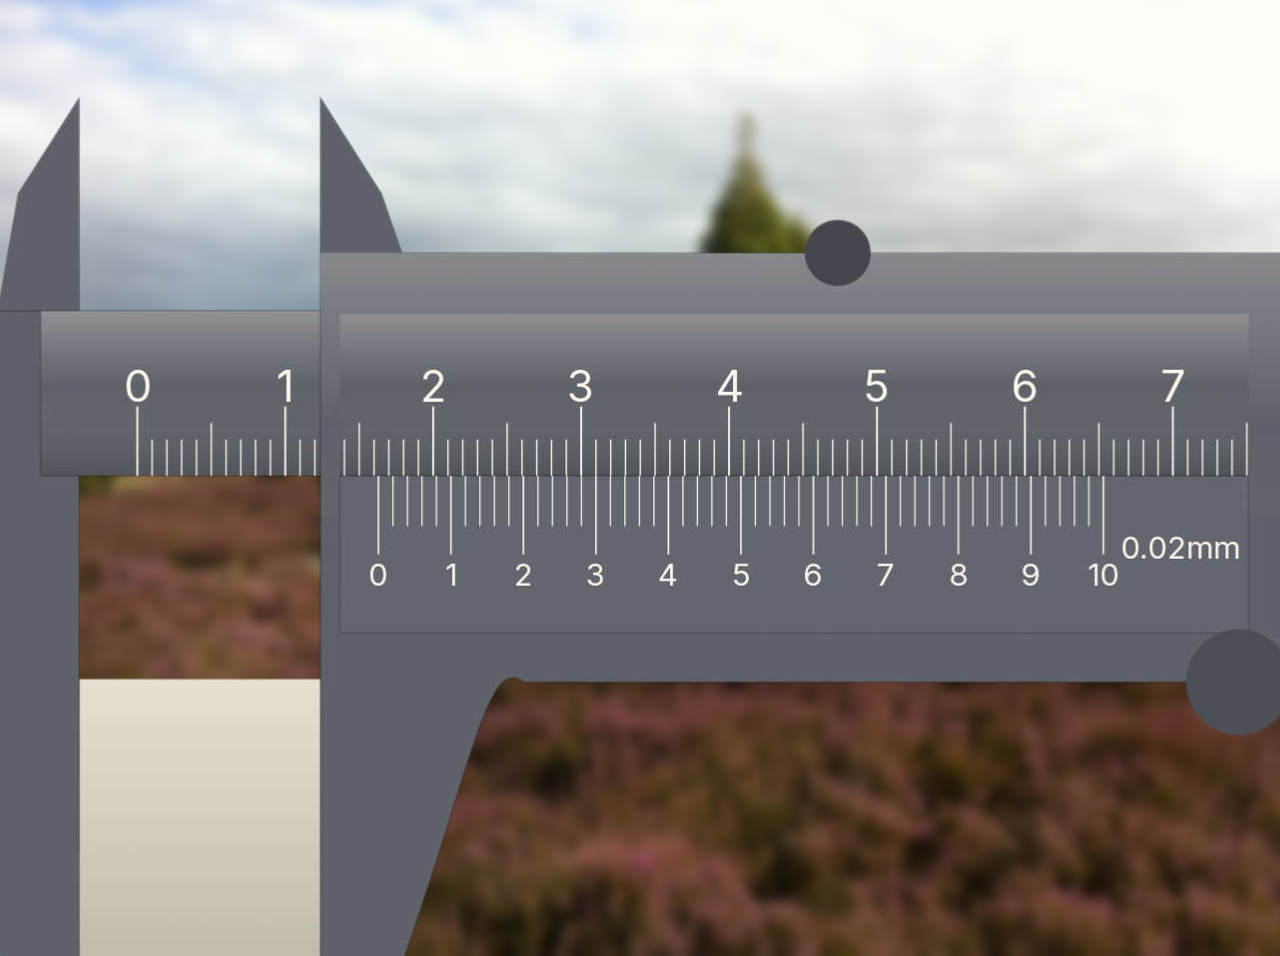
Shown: 16.3 mm
